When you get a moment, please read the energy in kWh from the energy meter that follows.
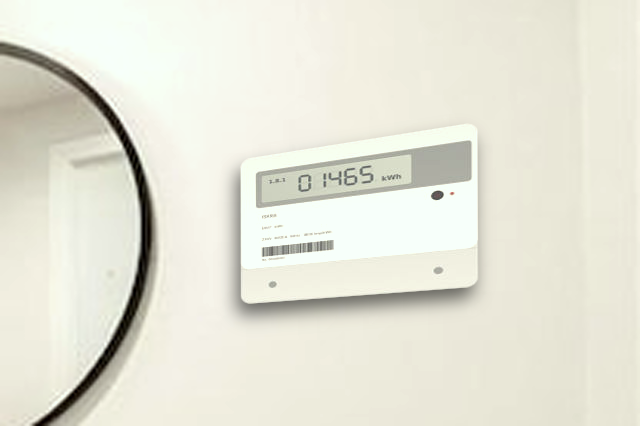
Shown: 1465 kWh
